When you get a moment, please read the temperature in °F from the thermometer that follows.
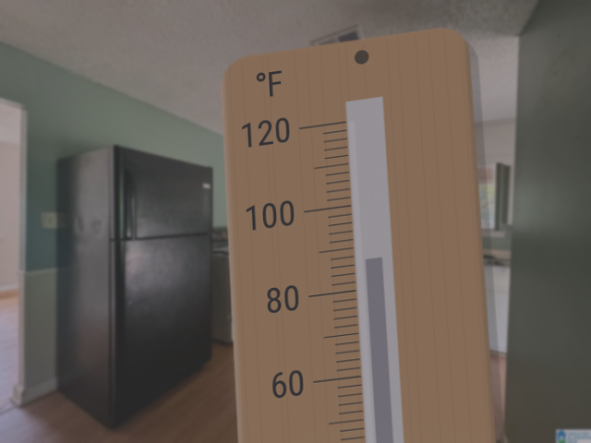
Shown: 87 °F
